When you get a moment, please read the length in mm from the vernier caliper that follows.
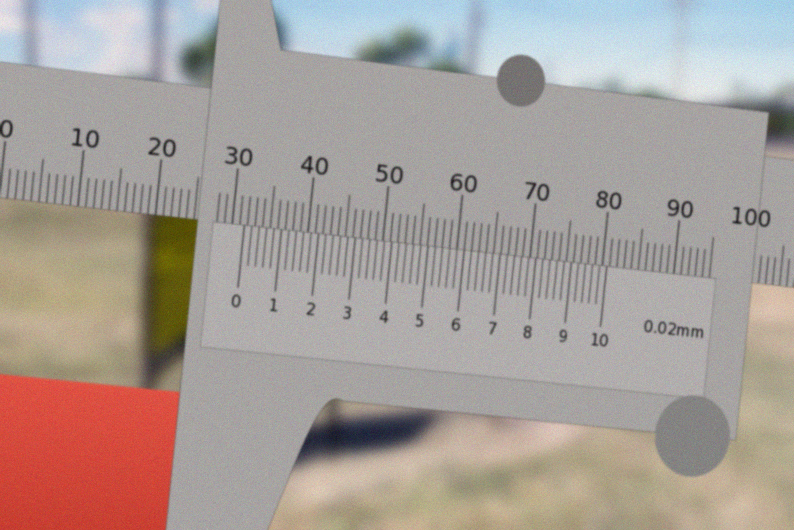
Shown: 31.6 mm
